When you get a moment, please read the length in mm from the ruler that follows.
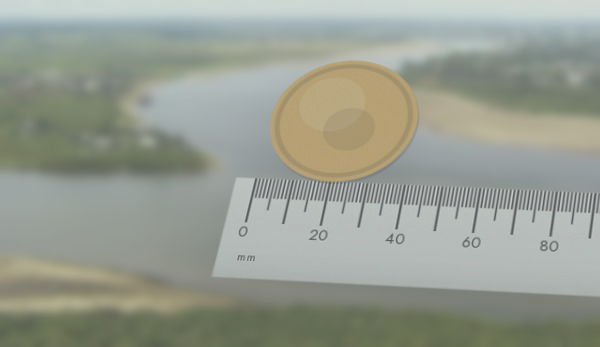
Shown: 40 mm
